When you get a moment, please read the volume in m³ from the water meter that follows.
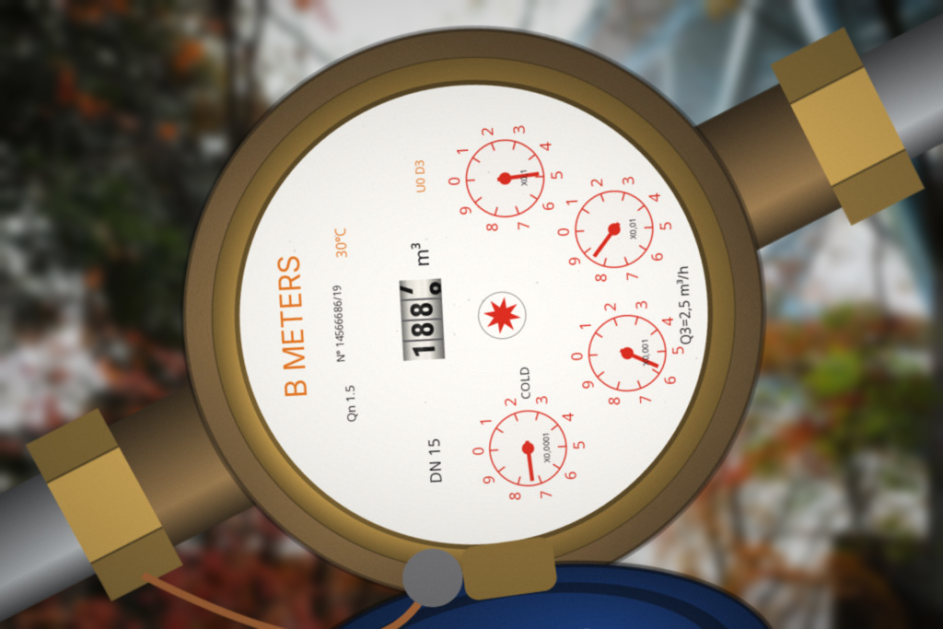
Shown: 1887.4857 m³
